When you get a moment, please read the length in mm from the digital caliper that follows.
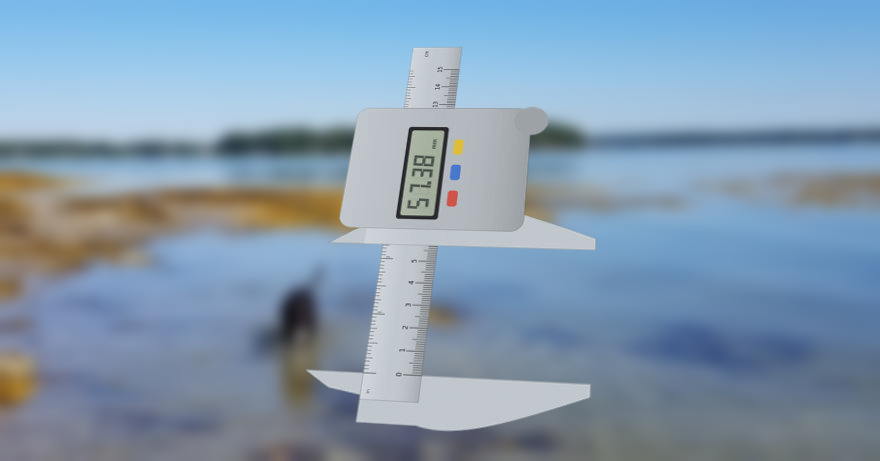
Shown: 57.38 mm
